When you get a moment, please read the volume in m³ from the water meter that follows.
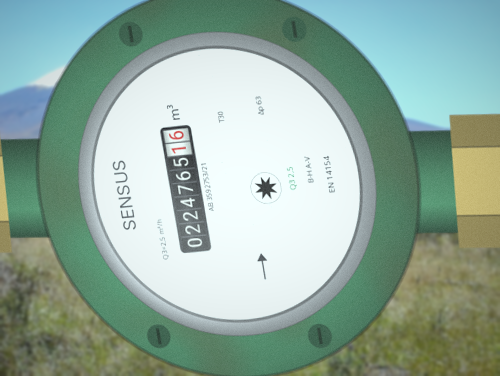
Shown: 224765.16 m³
